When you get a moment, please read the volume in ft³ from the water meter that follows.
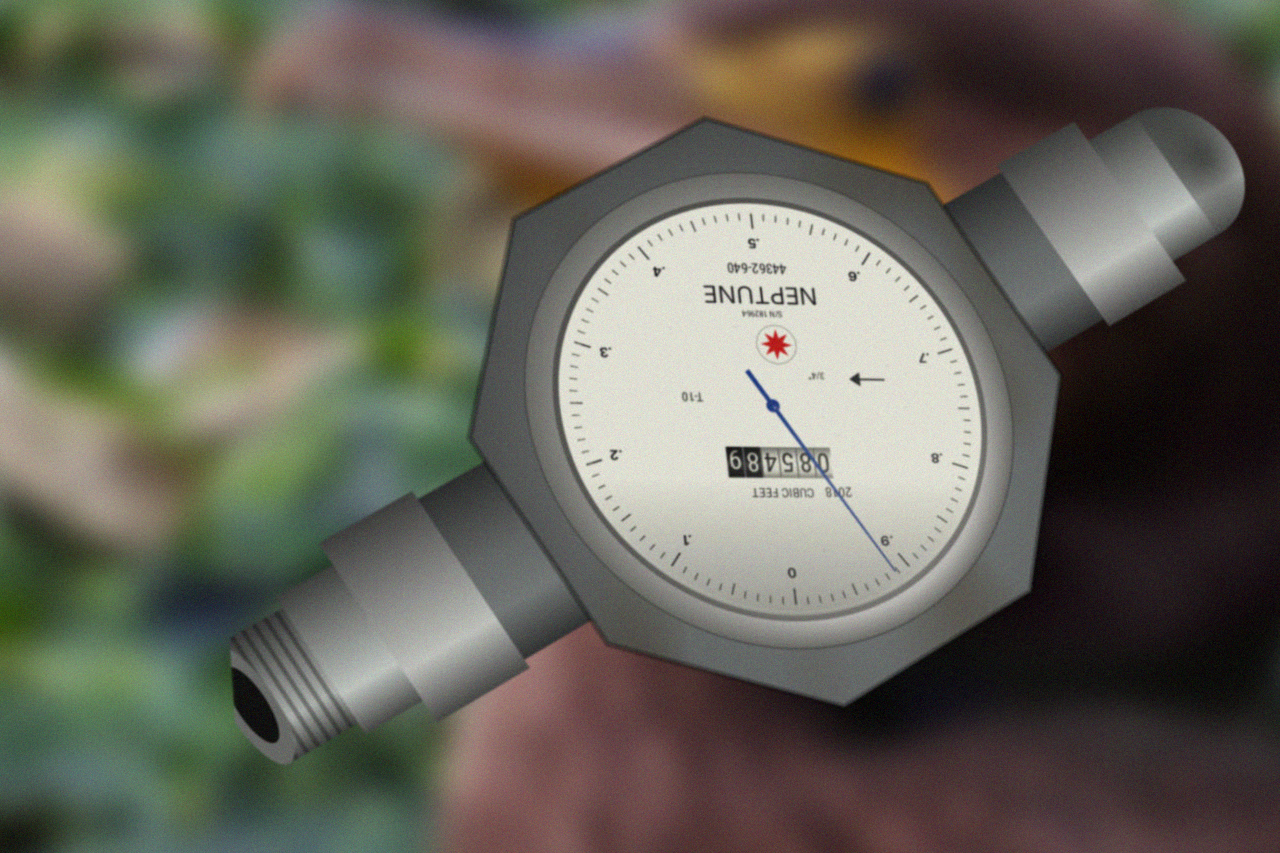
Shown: 85488.91 ft³
